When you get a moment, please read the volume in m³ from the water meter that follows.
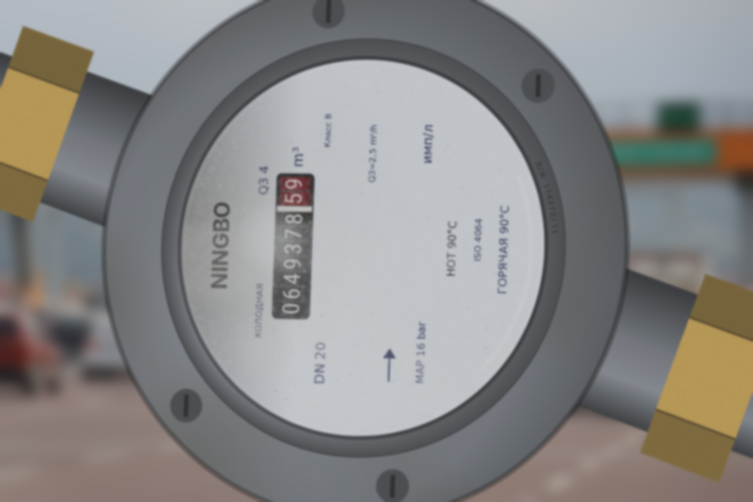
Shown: 649378.59 m³
